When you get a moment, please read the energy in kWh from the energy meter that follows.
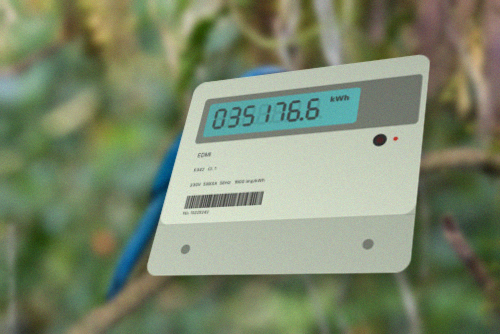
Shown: 35176.6 kWh
